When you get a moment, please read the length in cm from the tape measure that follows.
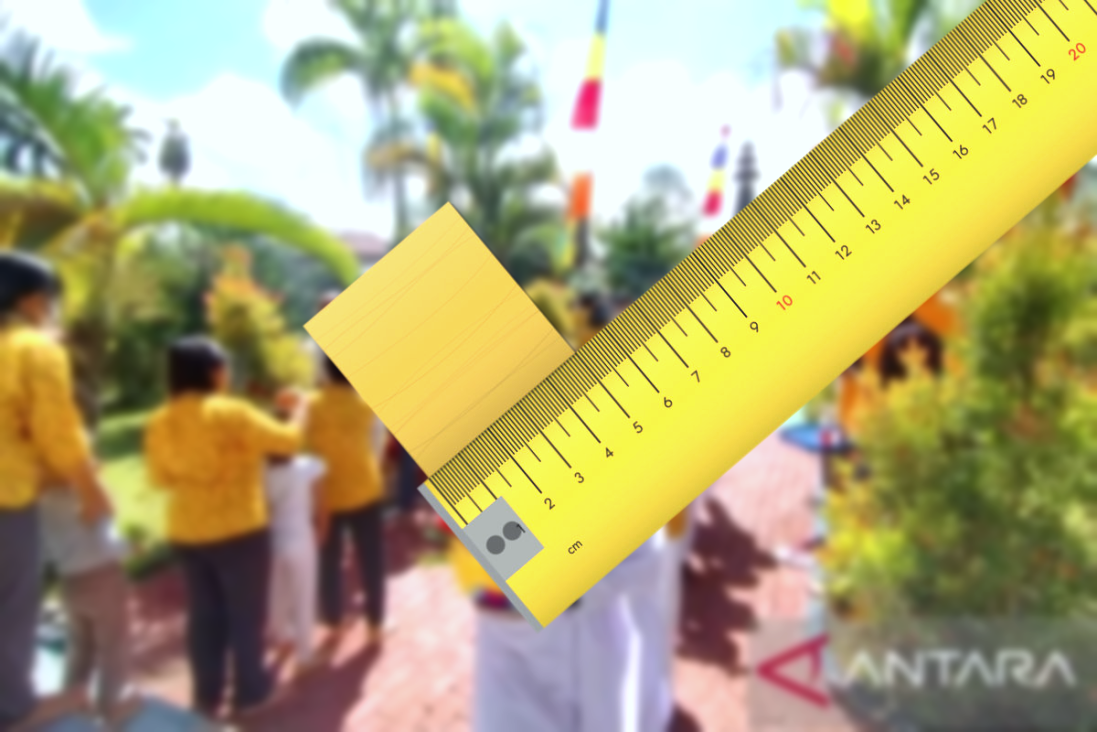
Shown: 5 cm
